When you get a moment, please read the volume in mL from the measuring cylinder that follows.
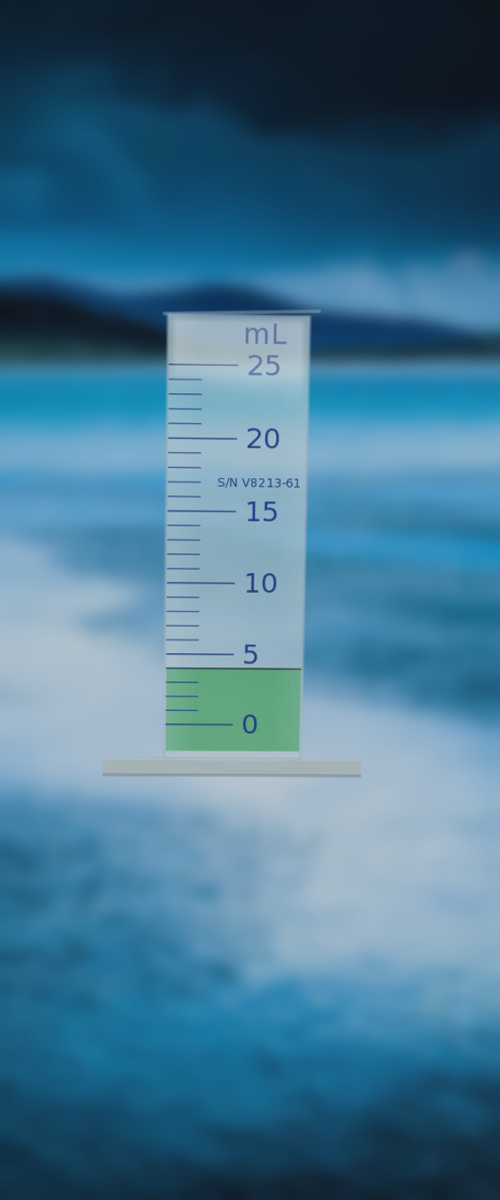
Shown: 4 mL
